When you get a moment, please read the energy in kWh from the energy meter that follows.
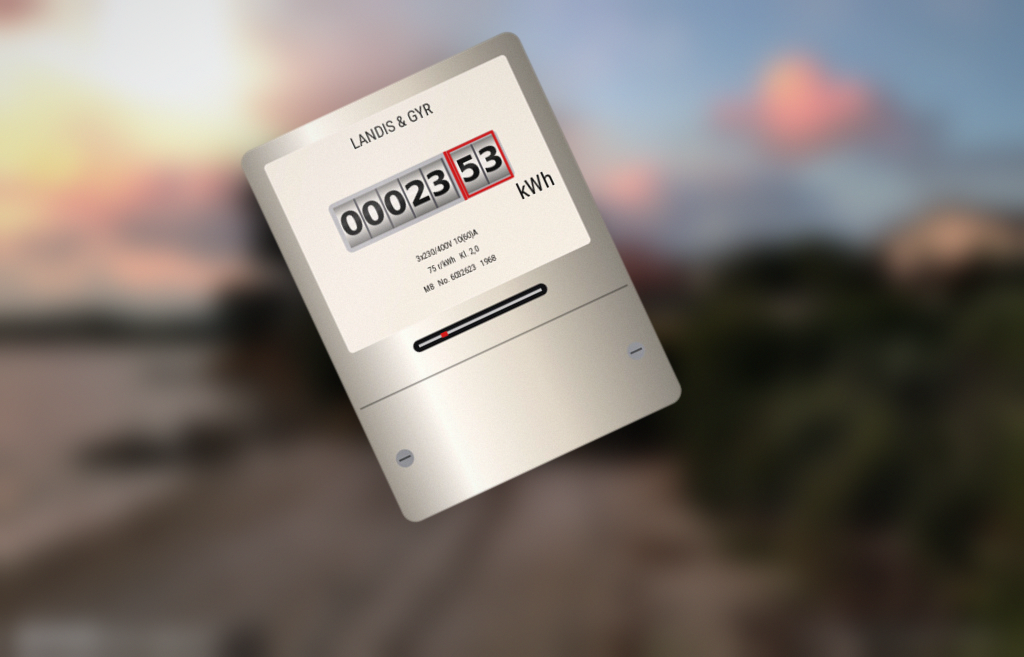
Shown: 23.53 kWh
